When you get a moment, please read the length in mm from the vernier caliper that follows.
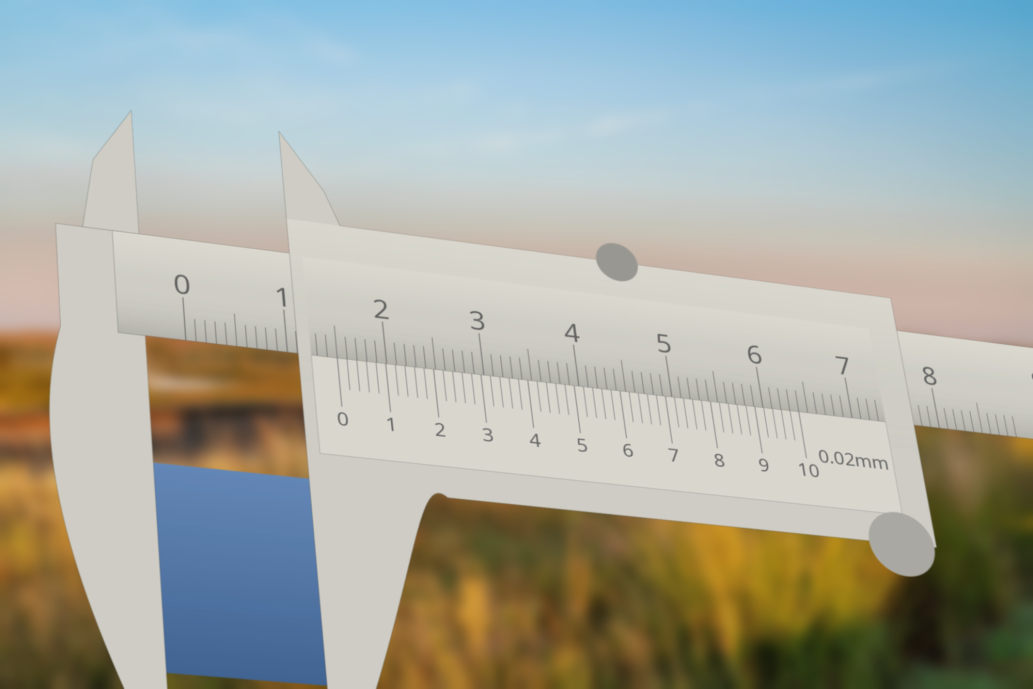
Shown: 15.0 mm
